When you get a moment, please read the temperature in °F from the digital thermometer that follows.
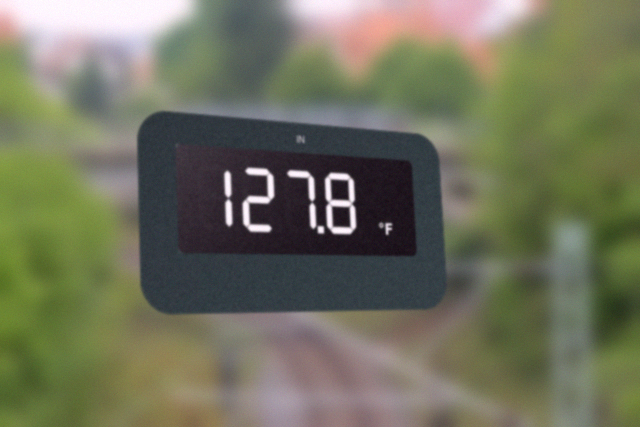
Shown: 127.8 °F
